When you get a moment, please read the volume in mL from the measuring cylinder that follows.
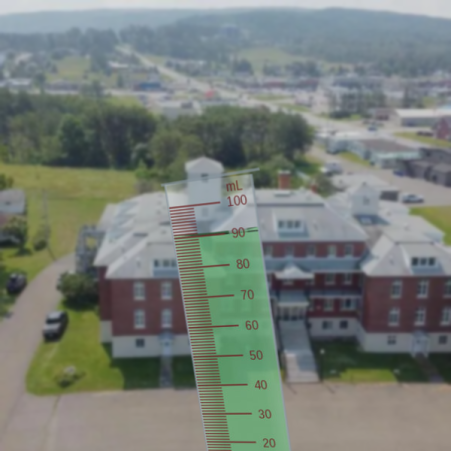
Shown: 90 mL
